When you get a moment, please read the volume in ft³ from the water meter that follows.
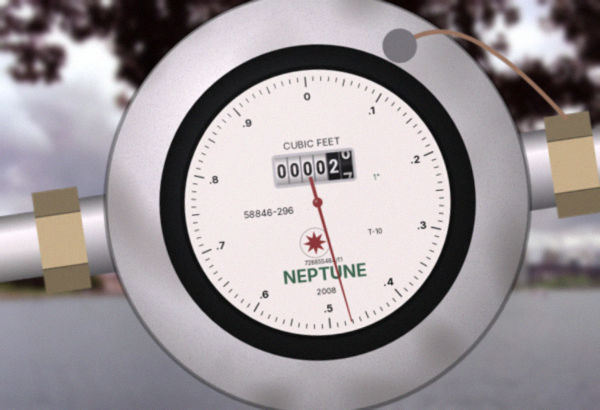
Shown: 26.47 ft³
